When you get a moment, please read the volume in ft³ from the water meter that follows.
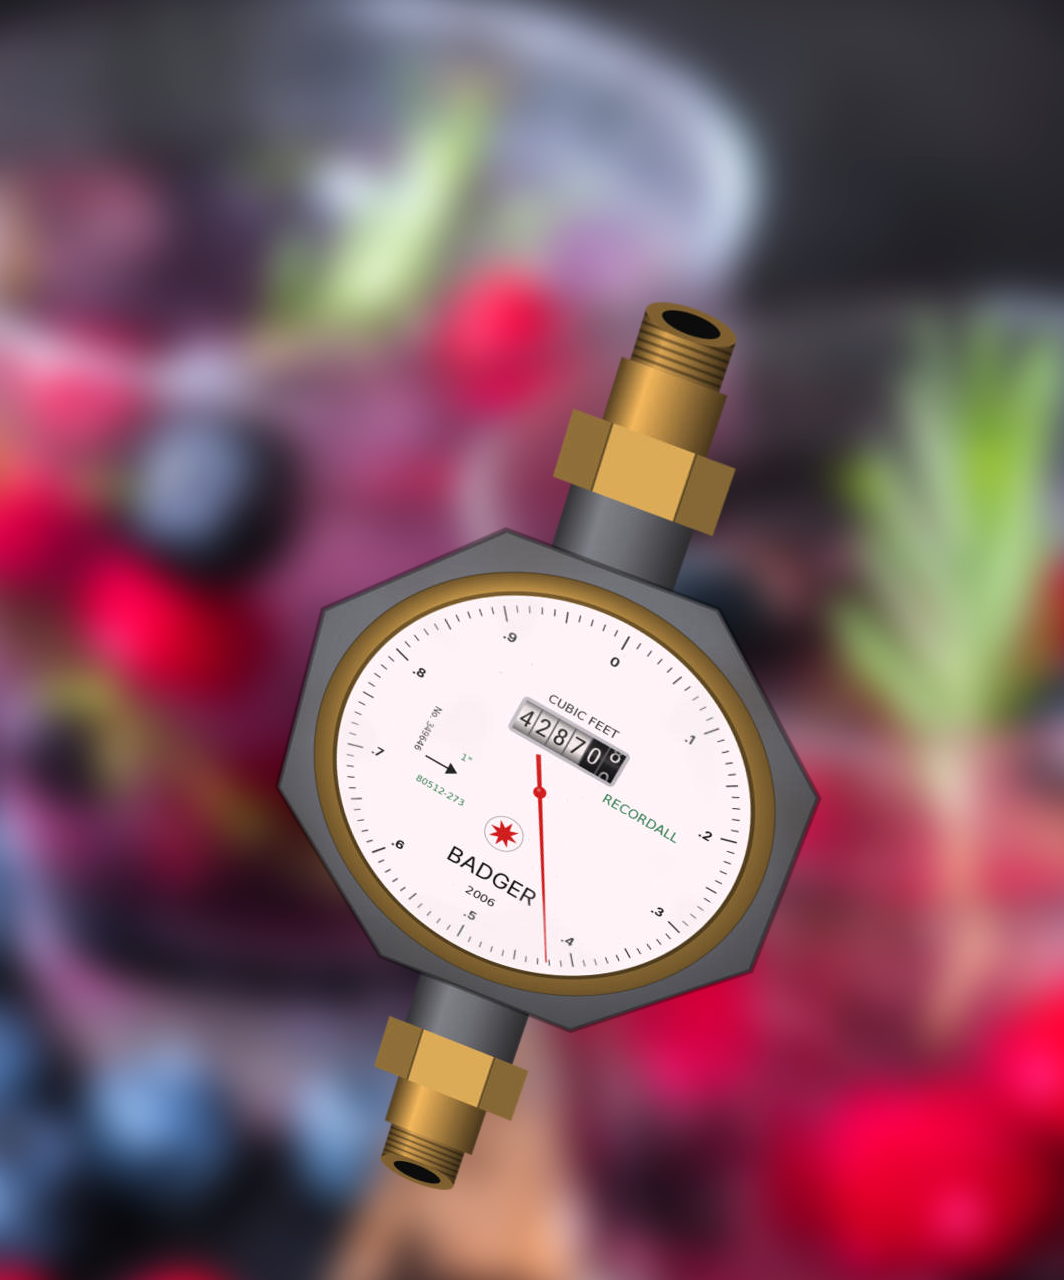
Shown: 428708.42 ft³
